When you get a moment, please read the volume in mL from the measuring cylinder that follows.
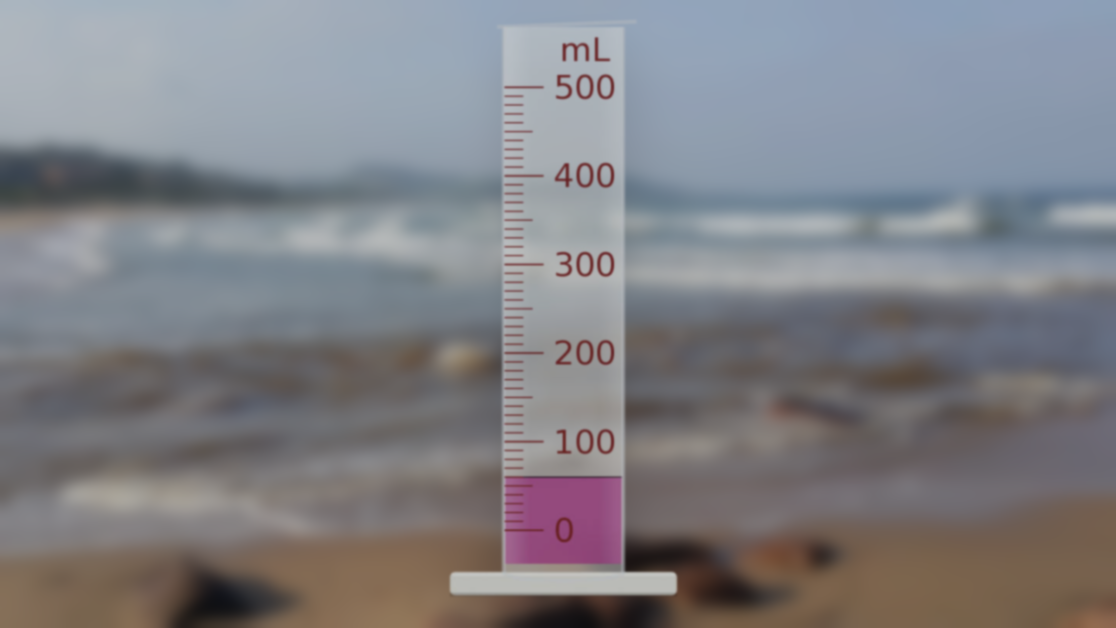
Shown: 60 mL
